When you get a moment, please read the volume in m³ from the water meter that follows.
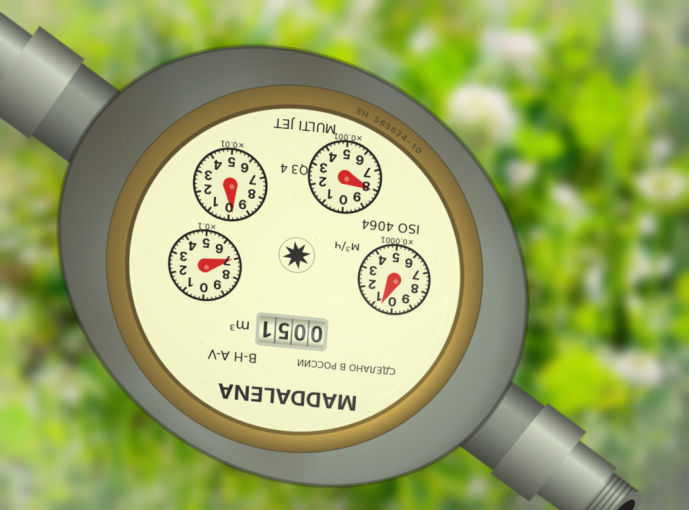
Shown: 51.6980 m³
